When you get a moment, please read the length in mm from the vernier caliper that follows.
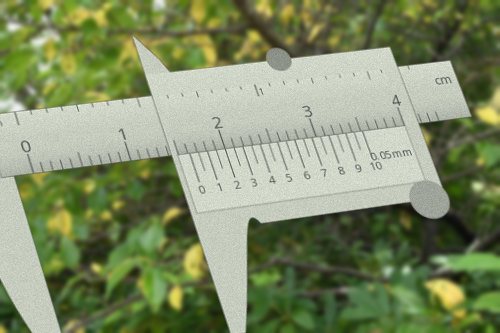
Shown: 16.2 mm
